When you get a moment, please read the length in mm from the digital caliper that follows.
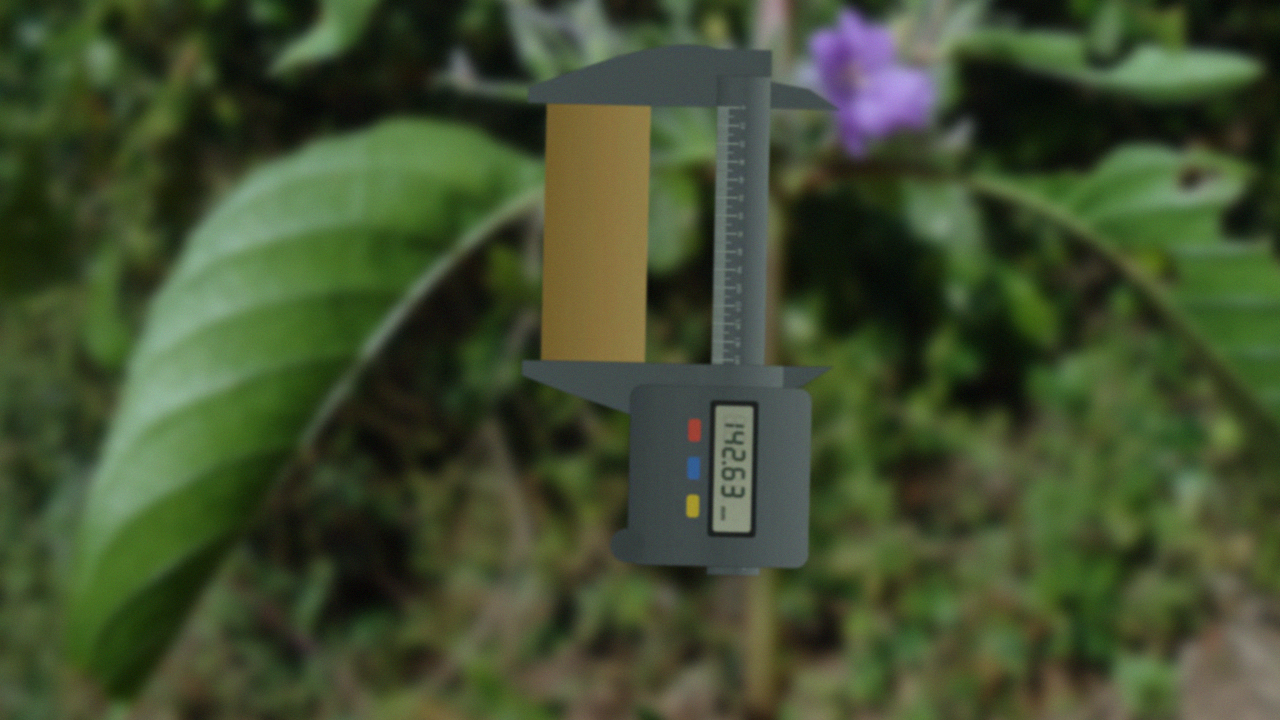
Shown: 142.63 mm
